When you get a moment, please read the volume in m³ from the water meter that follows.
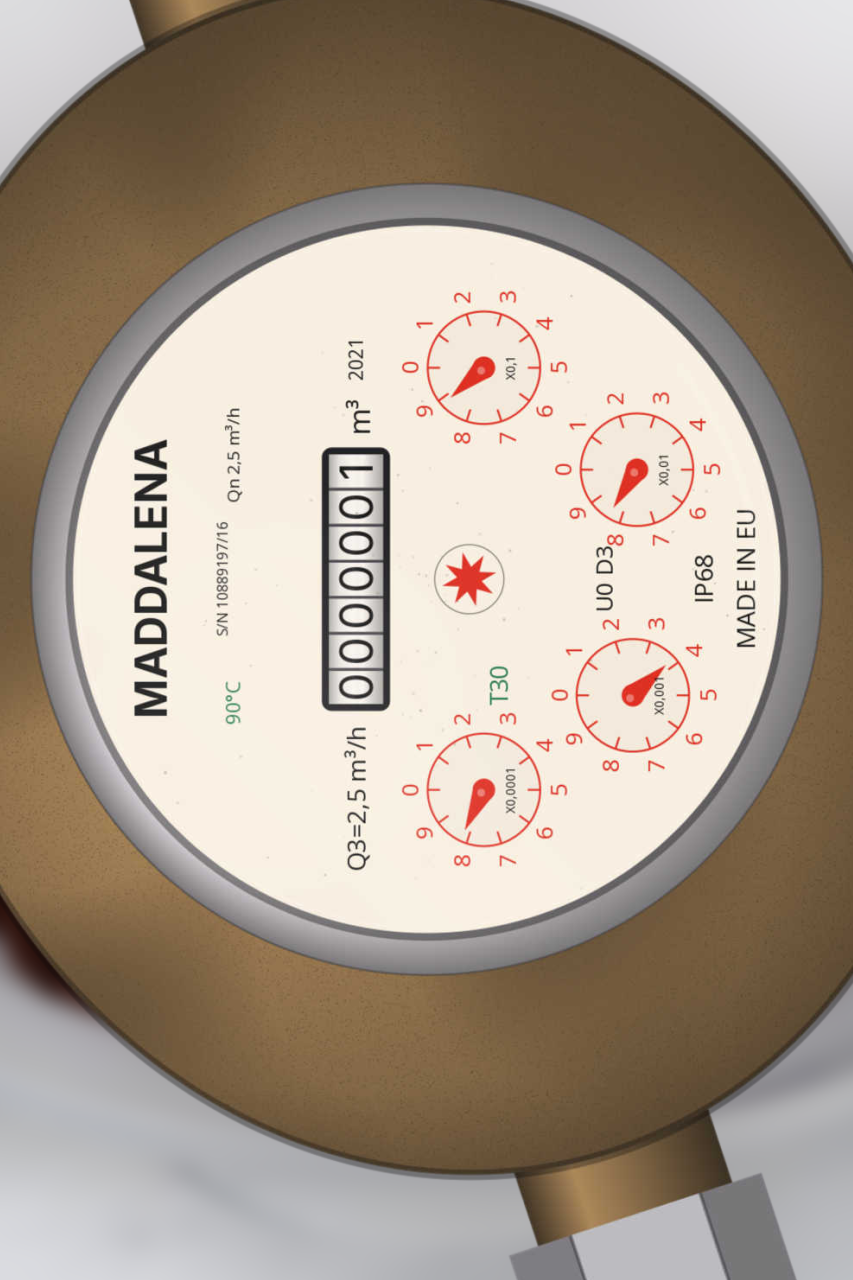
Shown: 1.8838 m³
